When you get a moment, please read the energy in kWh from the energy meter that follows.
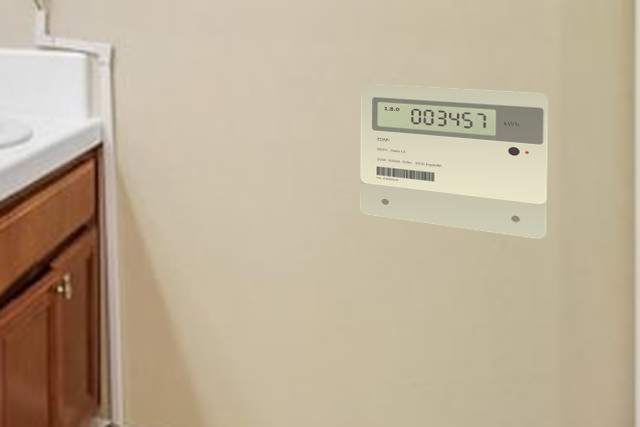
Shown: 3457 kWh
